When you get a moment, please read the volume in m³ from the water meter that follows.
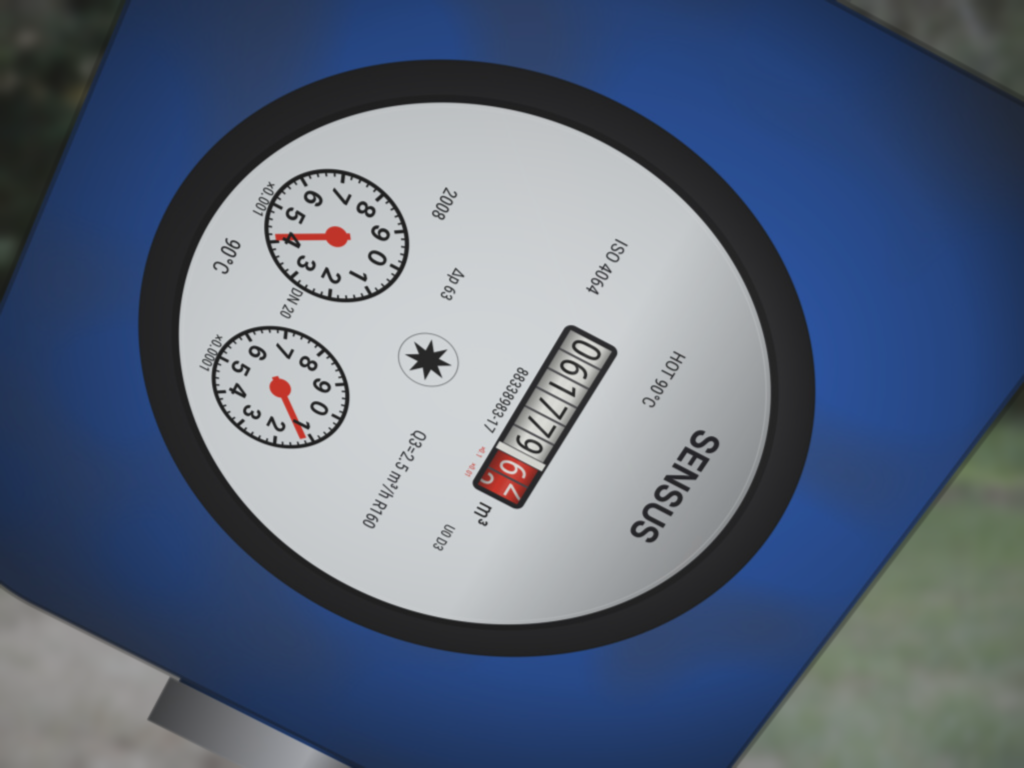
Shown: 61779.6241 m³
